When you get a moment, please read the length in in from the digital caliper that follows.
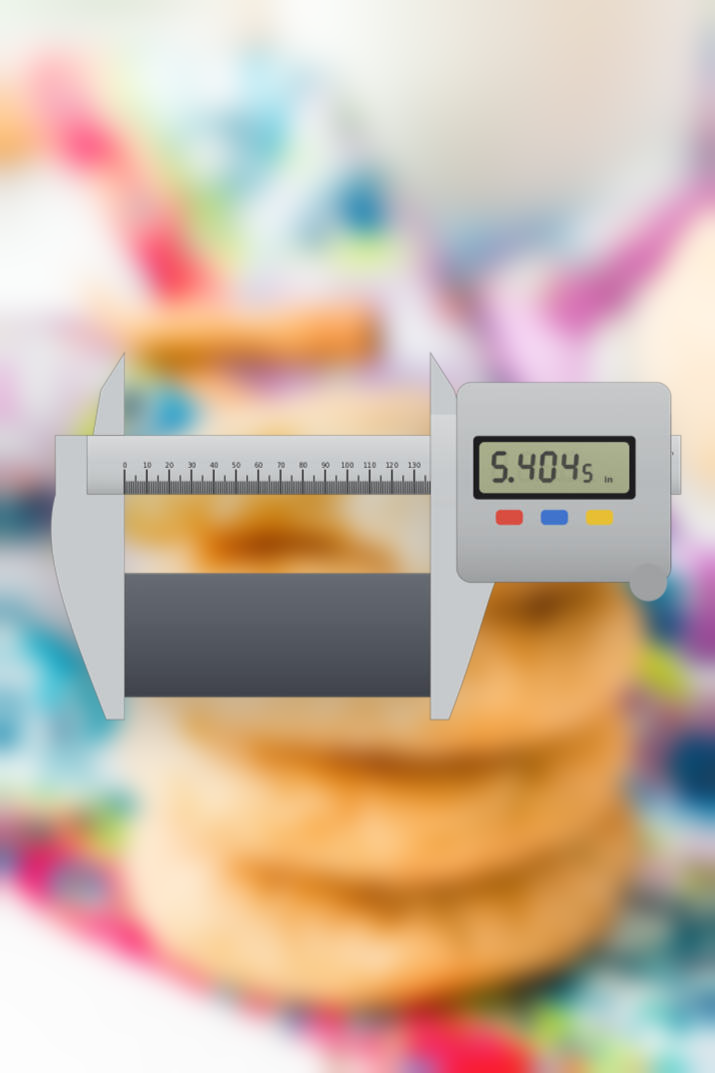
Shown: 5.4045 in
